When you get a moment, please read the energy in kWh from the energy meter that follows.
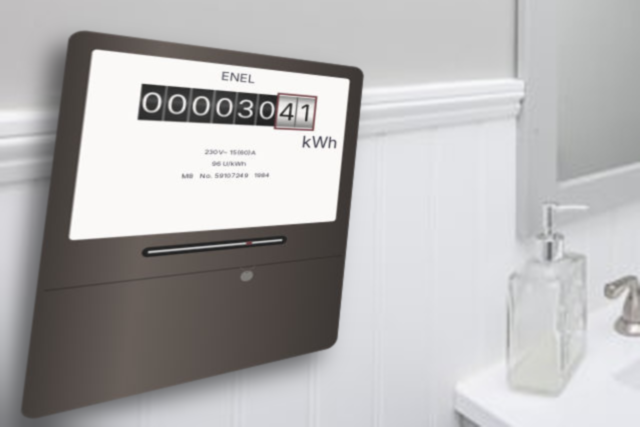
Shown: 30.41 kWh
